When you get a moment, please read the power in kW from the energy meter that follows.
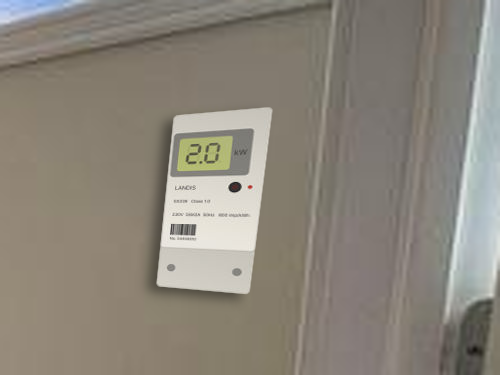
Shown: 2.0 kW
